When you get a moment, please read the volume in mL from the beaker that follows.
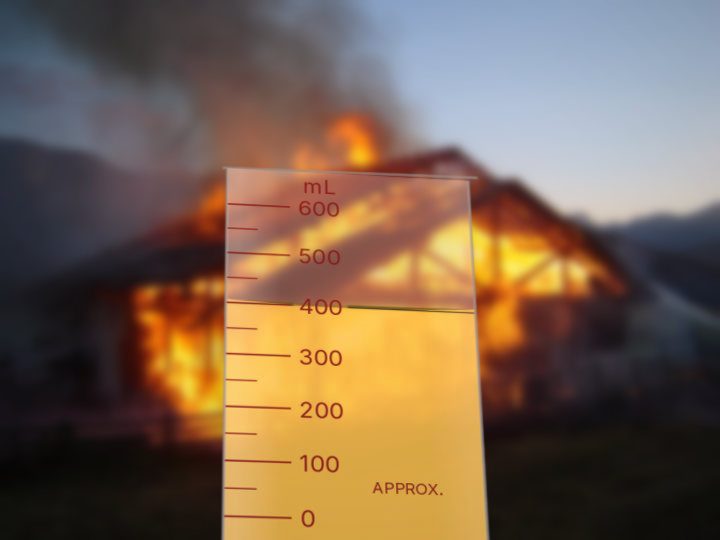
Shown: 400 mL
